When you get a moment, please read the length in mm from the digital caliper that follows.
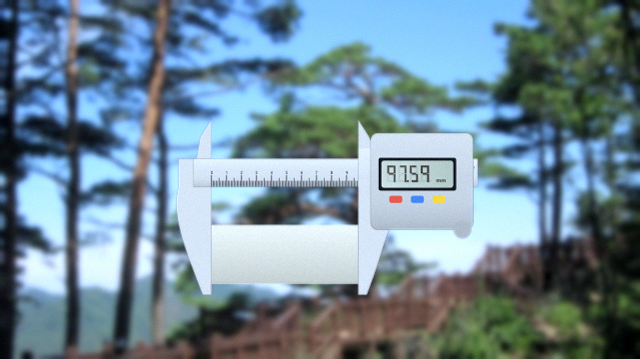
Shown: 97.59 mm
